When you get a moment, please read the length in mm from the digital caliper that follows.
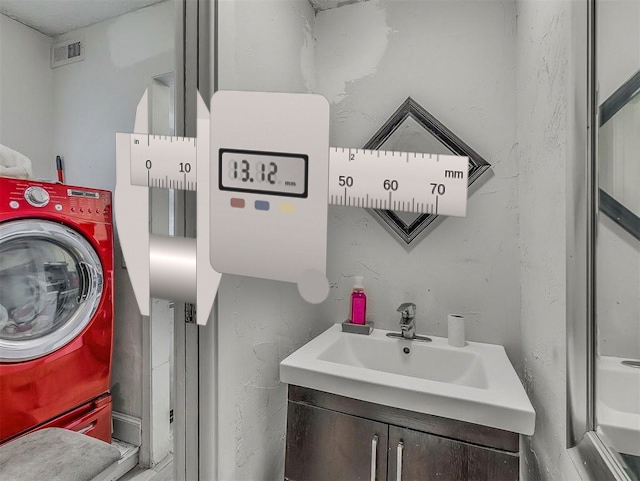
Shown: 13.12 mm
